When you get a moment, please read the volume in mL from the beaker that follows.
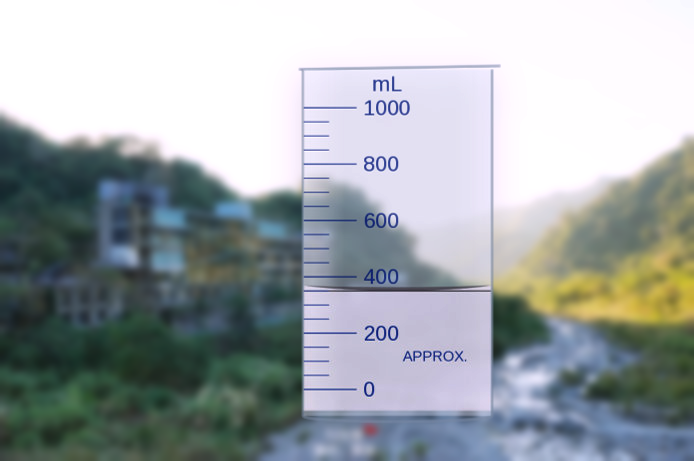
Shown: 350 mL
